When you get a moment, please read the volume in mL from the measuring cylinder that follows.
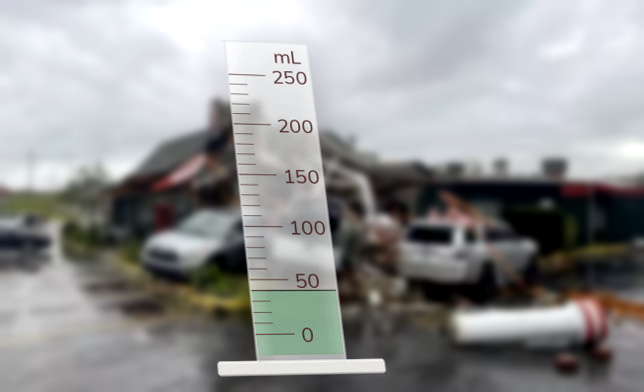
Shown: 40 mL
